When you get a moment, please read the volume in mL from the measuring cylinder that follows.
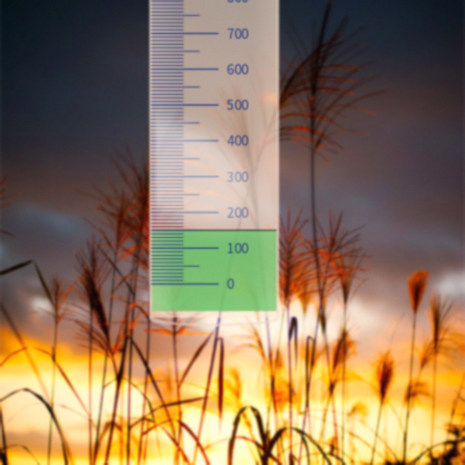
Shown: 150 mL
